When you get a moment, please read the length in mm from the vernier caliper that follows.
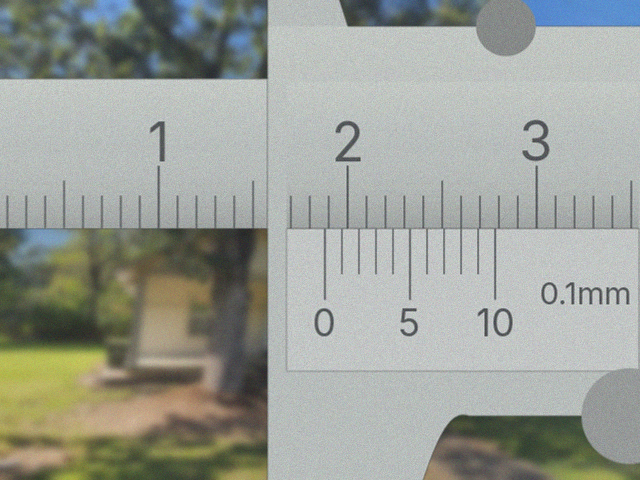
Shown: 18.8 mm
